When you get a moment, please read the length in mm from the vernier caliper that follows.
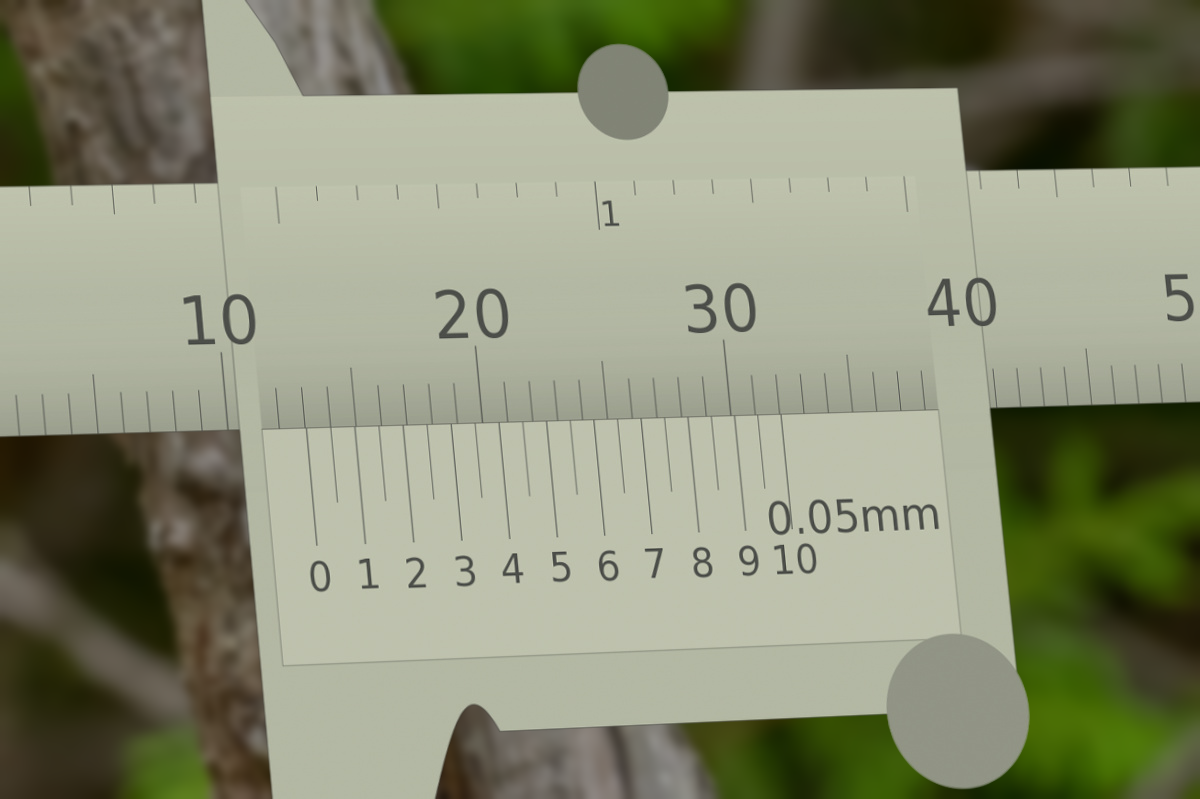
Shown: 13.05 mm
